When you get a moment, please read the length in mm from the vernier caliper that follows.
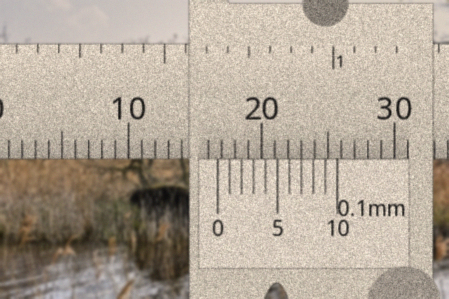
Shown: 16.7 mm
